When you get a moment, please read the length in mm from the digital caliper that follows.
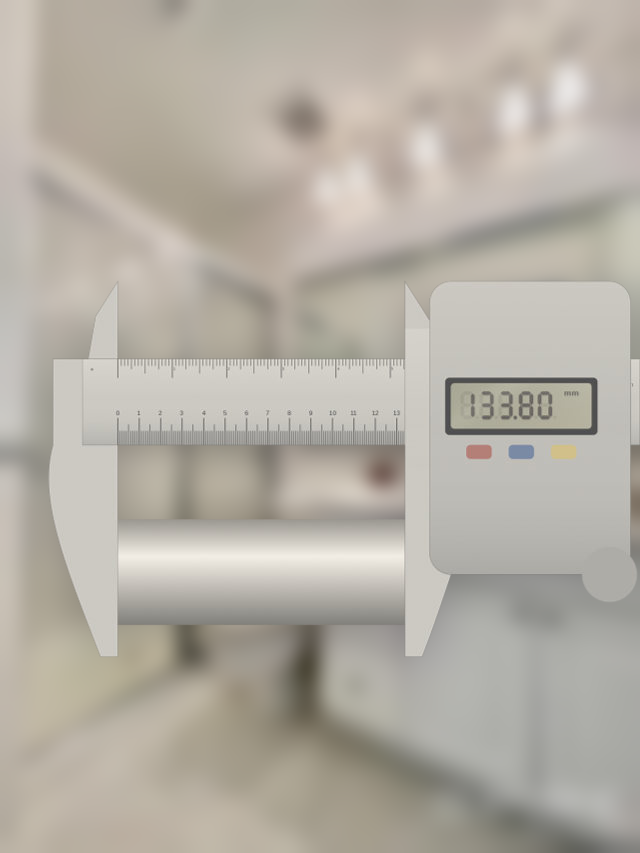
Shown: 133.80 mm
